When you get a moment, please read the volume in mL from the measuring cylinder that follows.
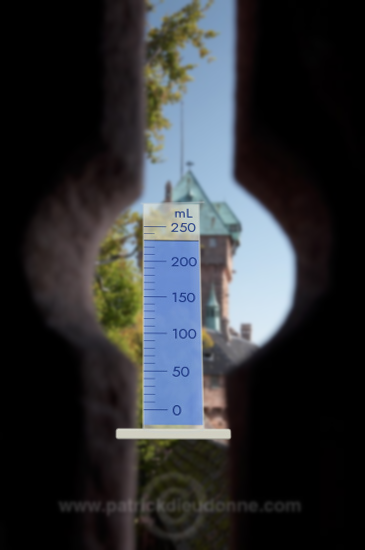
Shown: 230 mL
